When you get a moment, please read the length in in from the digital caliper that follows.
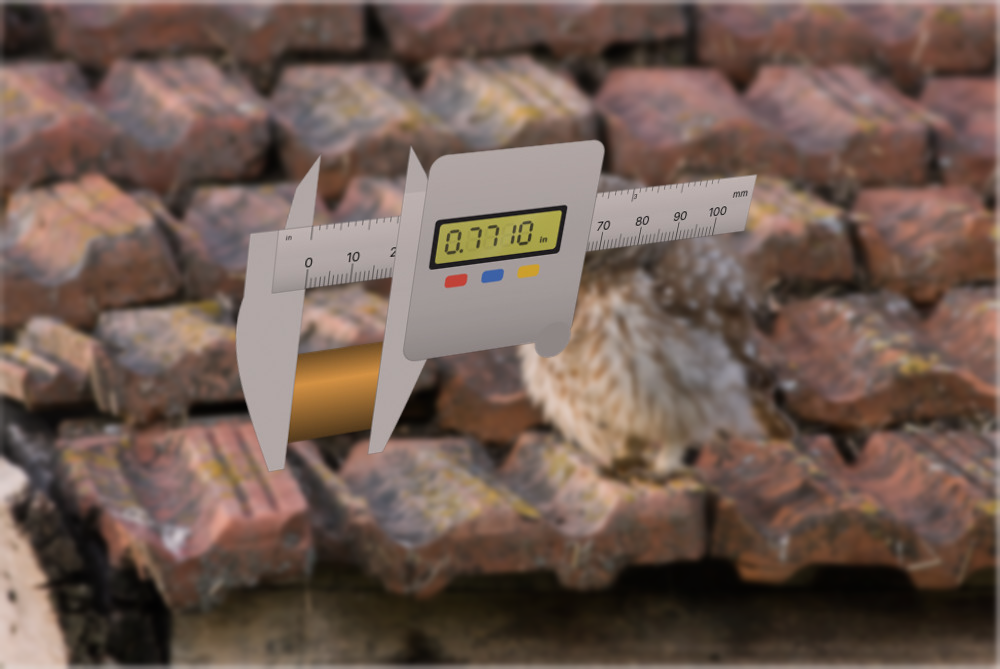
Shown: 0.7710 in
